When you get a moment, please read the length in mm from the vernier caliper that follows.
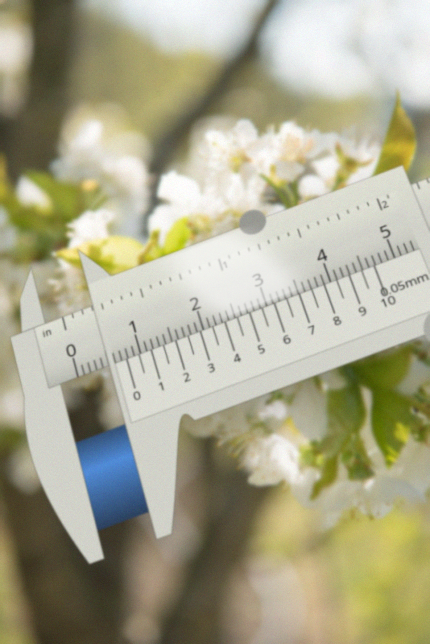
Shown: 7.8 mm
